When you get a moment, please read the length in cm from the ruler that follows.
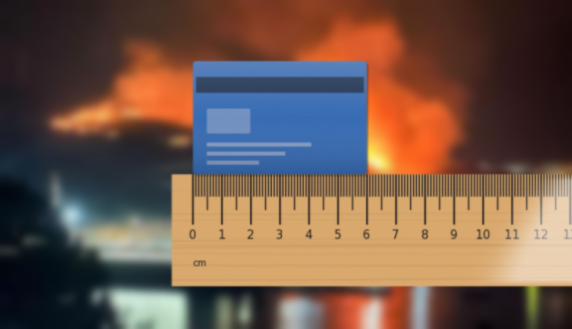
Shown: 6 cm
